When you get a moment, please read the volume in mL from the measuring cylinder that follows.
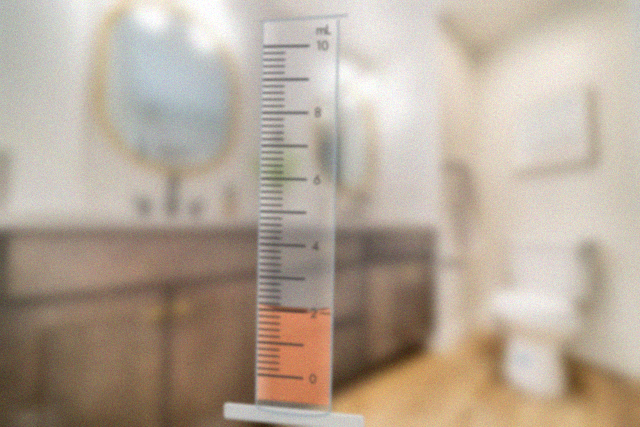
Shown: 2 mL
